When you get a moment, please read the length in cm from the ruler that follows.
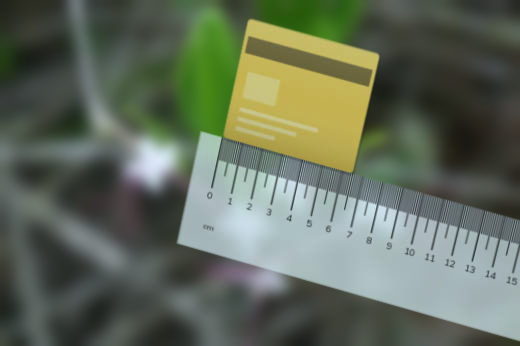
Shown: 6.5 cm
